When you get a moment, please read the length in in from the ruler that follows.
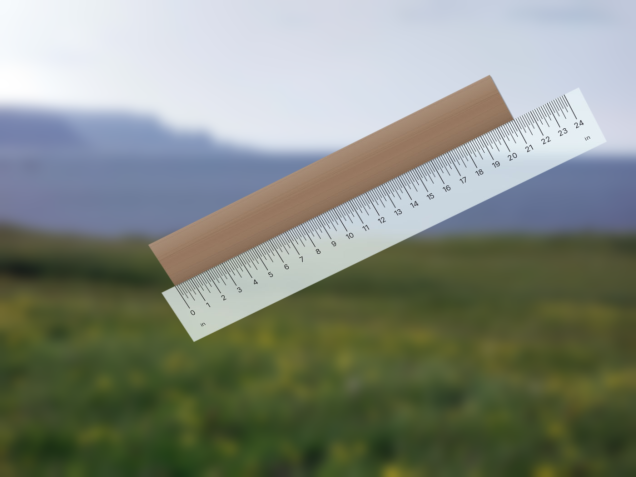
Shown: 21 in
